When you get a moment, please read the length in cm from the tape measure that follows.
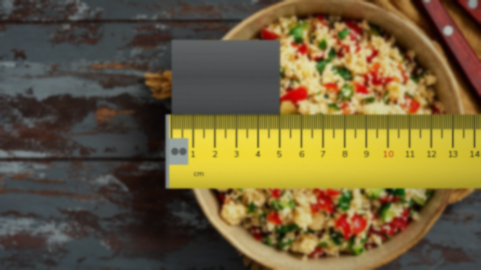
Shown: 5 cm
